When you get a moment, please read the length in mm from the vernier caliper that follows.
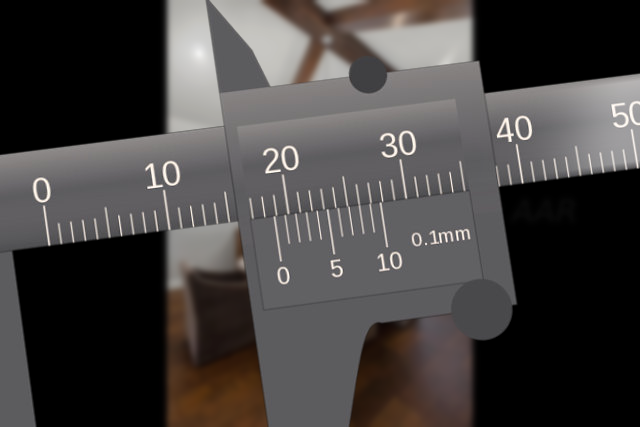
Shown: 18.8 mm
